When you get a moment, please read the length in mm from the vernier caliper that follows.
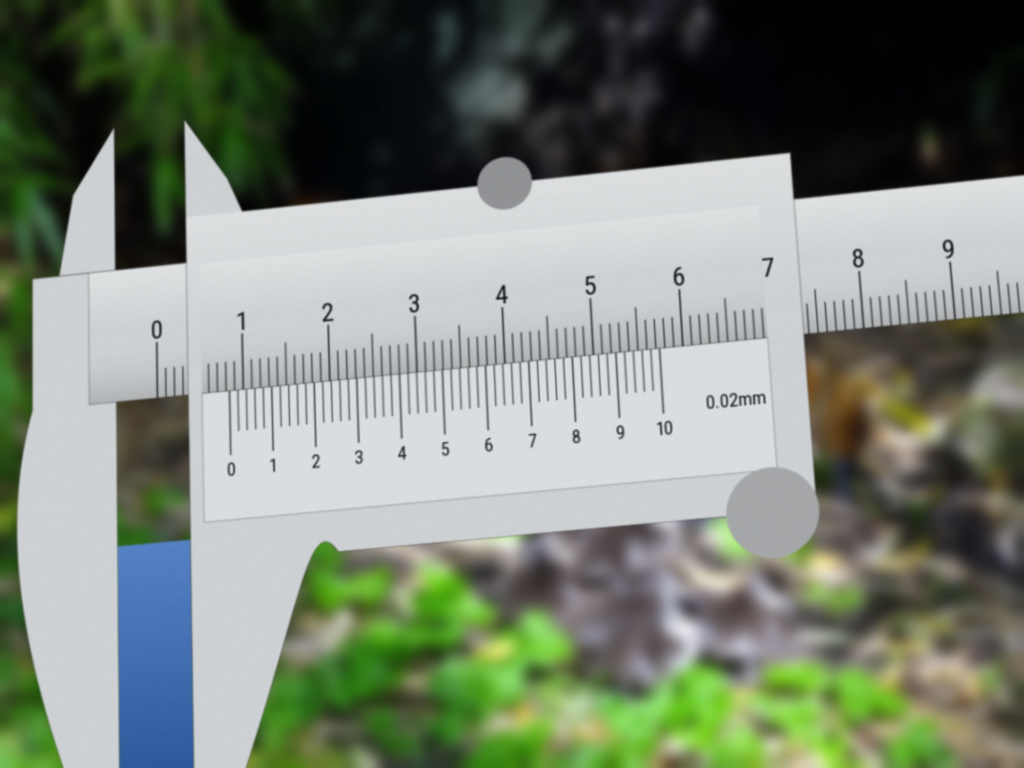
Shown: 8.4 mm
